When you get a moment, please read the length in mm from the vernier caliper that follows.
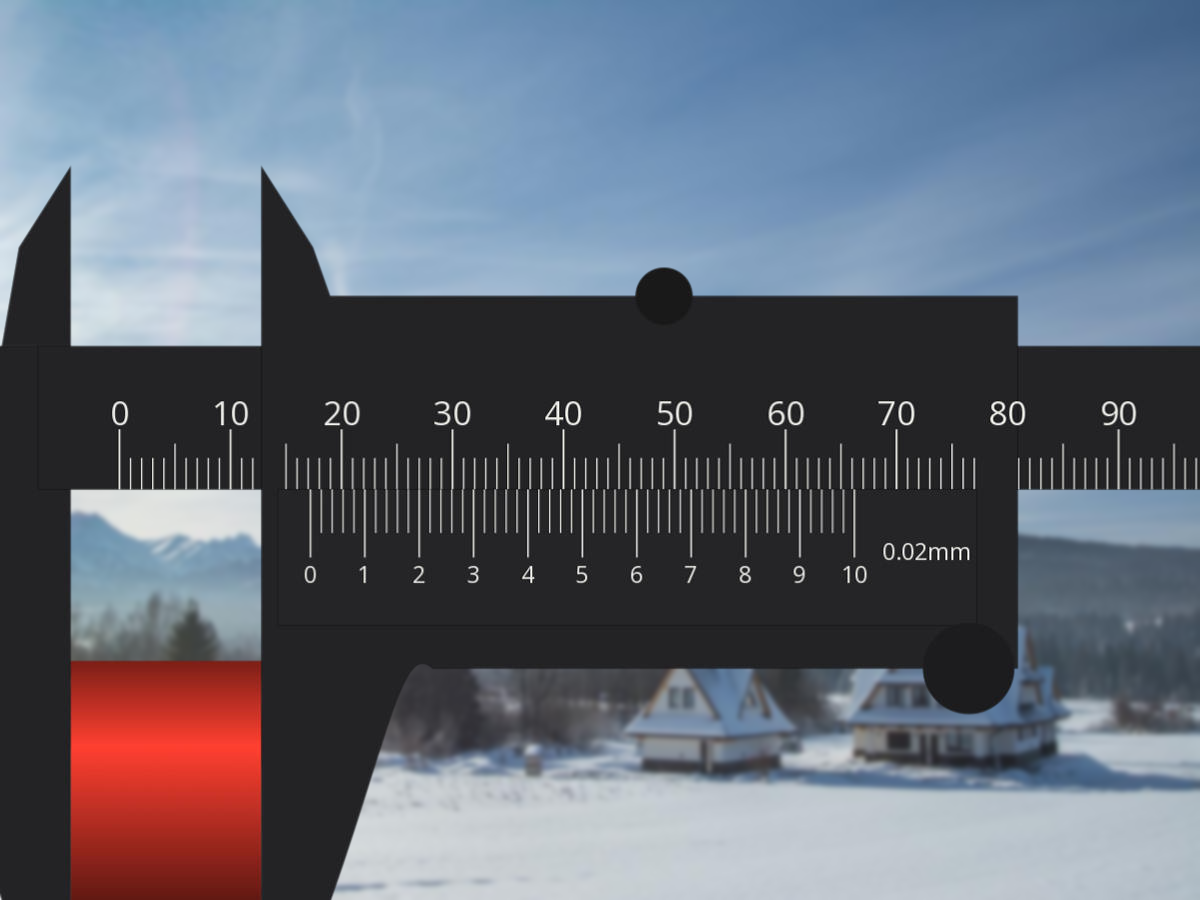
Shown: 17.2 mm
